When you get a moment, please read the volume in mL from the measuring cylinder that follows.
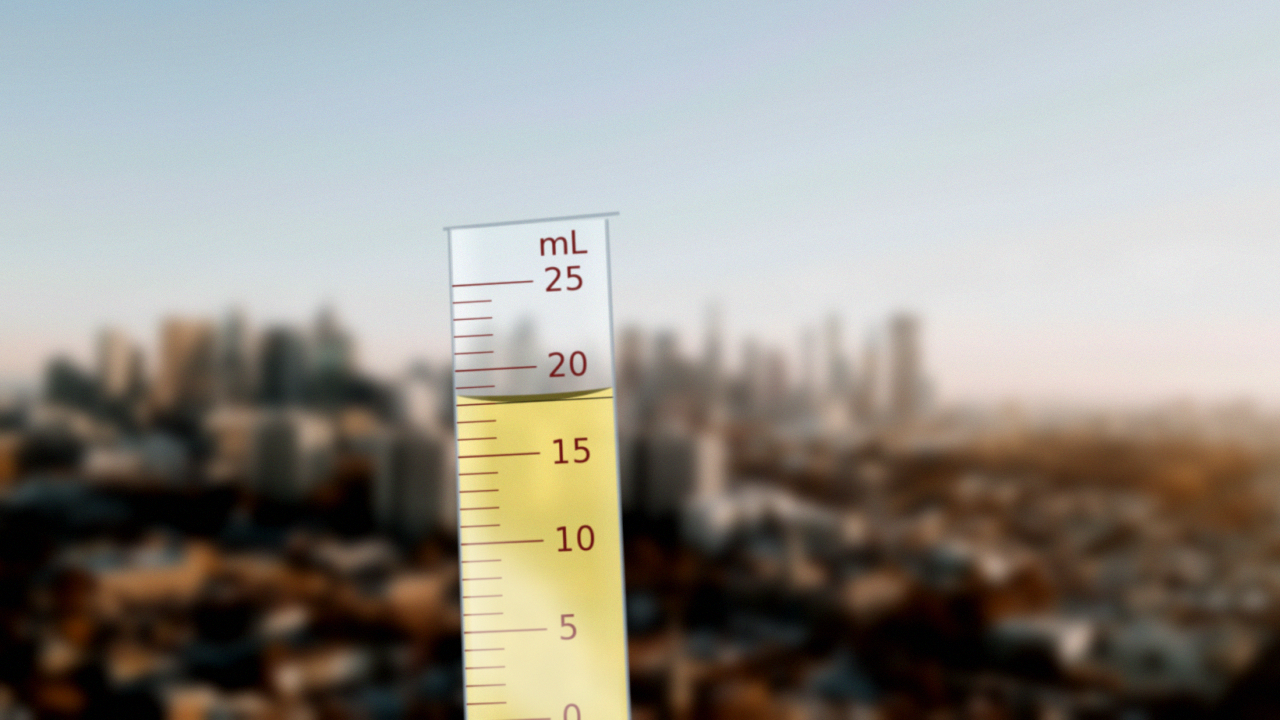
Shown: 18 mL
